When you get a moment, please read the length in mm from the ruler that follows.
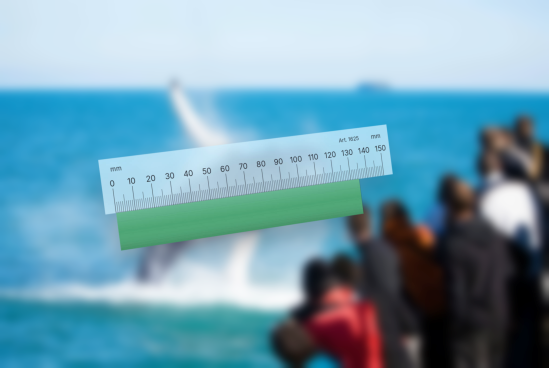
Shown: 135 mm
